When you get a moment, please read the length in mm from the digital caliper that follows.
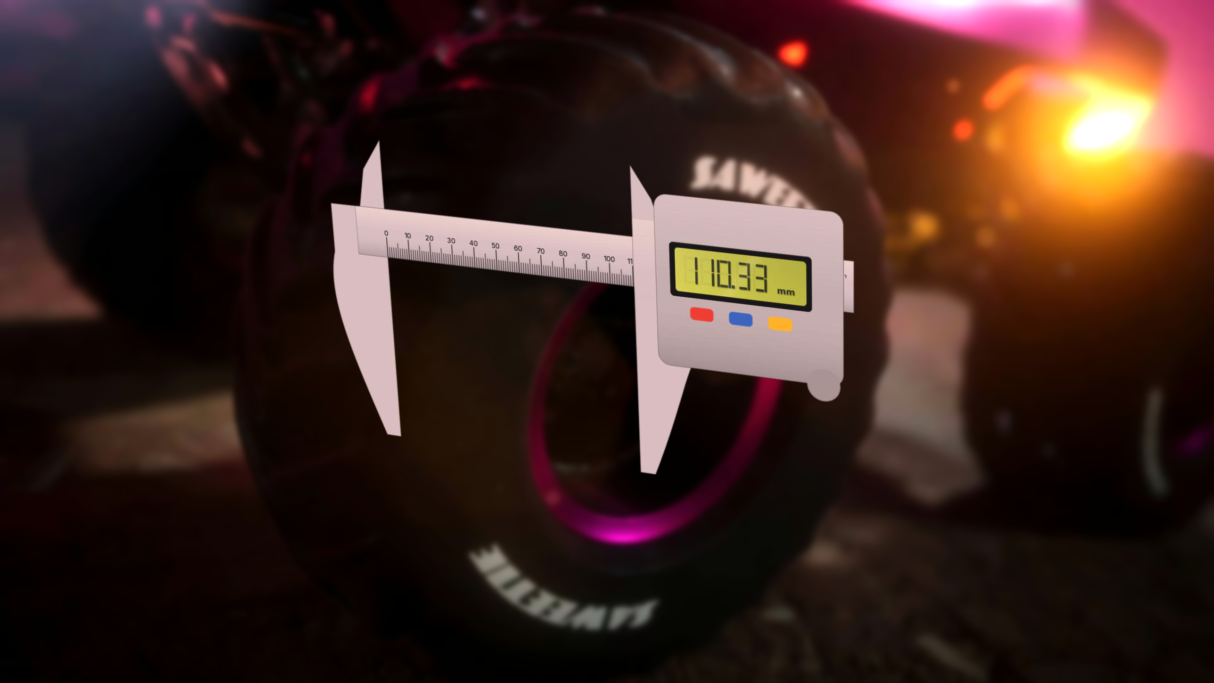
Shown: 110.33 mm
